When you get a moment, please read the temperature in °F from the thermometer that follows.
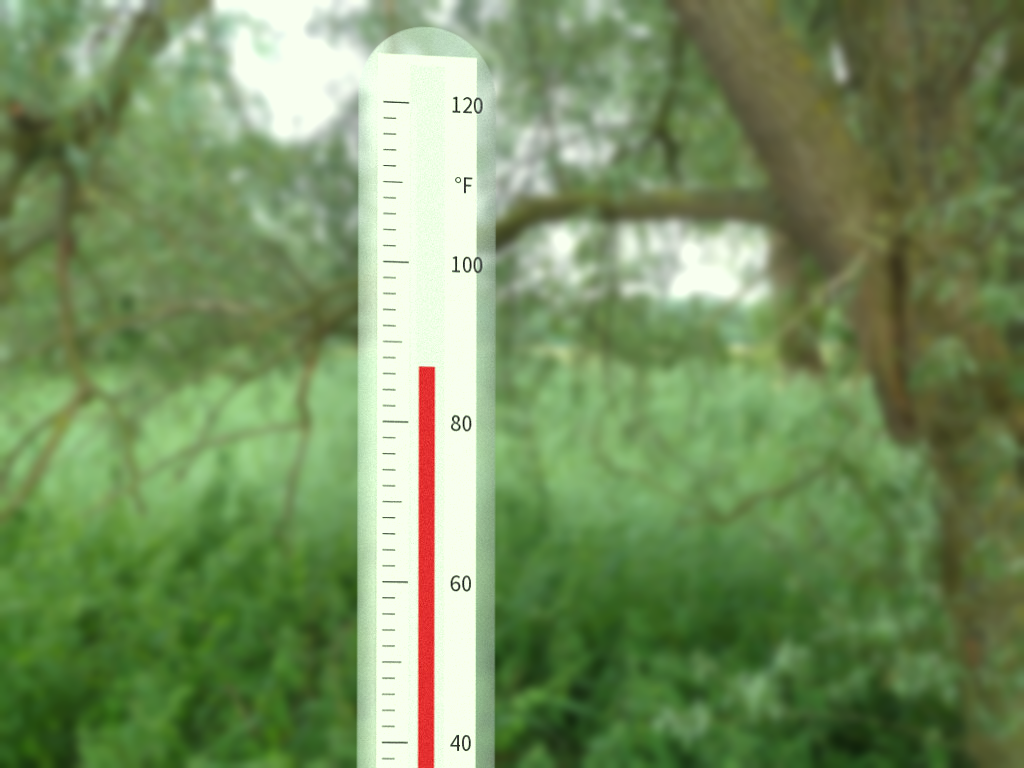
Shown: 87 °F
